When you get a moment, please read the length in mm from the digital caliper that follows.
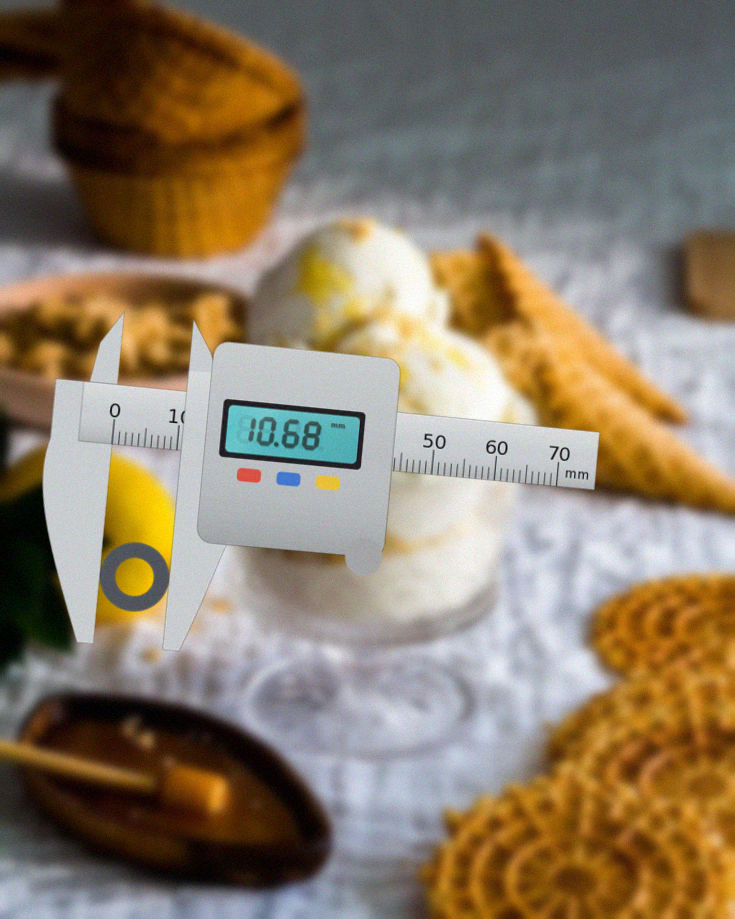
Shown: 10.68 mm
